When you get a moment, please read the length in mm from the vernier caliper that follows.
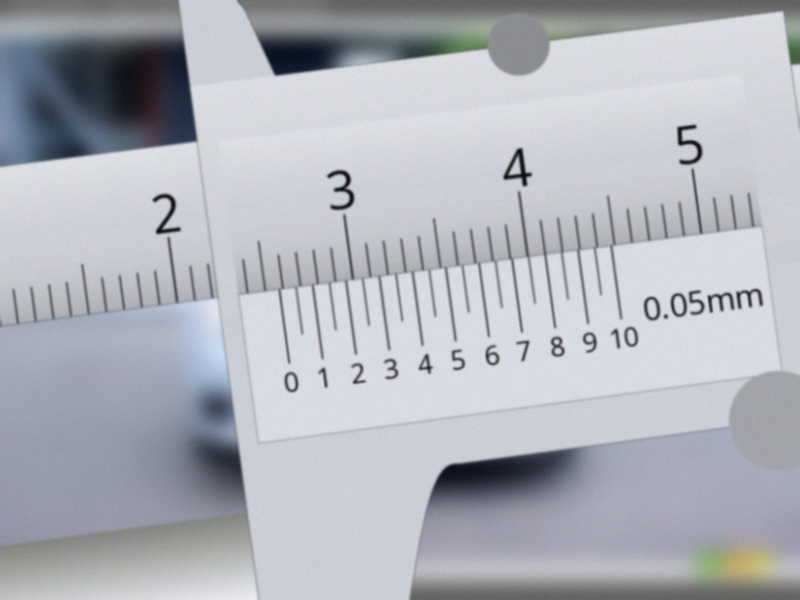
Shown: 25.8 mm
